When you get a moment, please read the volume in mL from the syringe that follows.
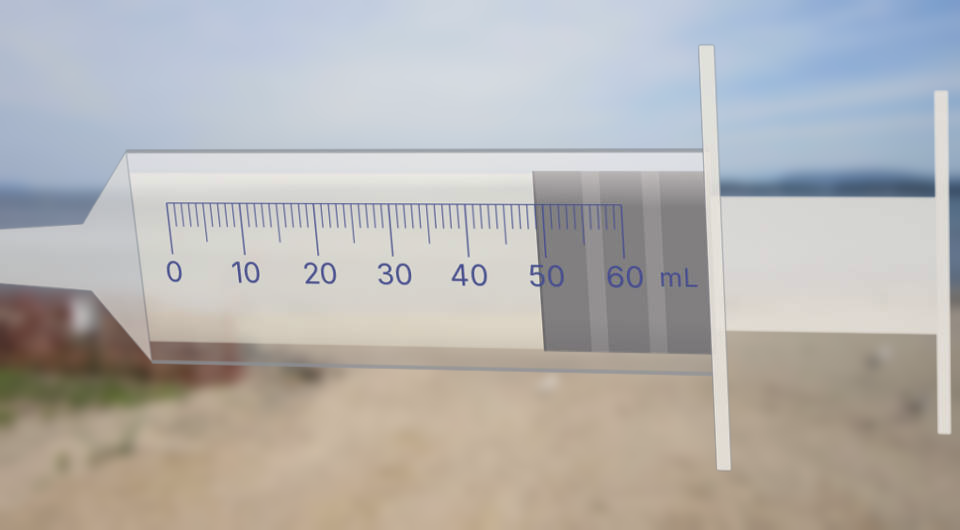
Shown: 49 mL
